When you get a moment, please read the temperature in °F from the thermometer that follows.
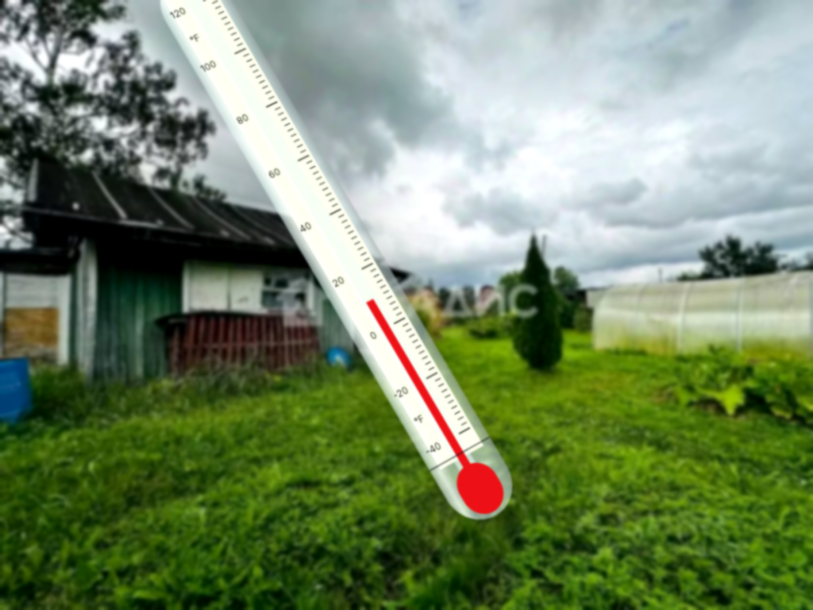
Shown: 10 °F
